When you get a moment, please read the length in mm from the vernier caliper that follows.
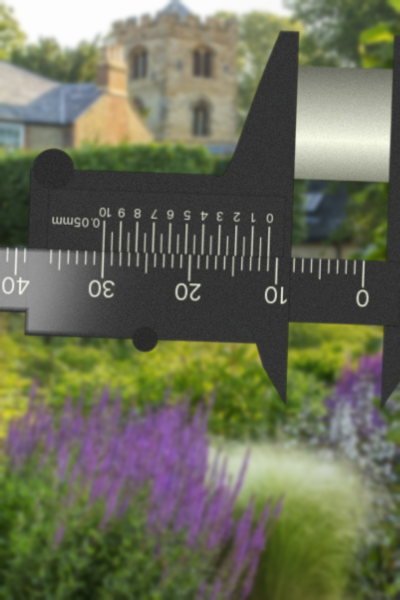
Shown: 11.0 mm
